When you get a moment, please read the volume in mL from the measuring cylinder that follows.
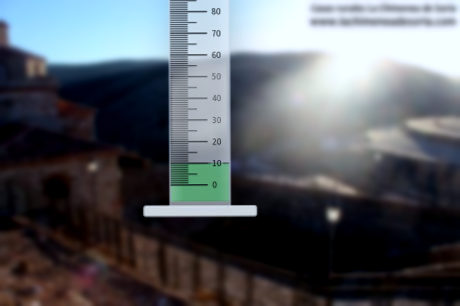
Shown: 10 mL
